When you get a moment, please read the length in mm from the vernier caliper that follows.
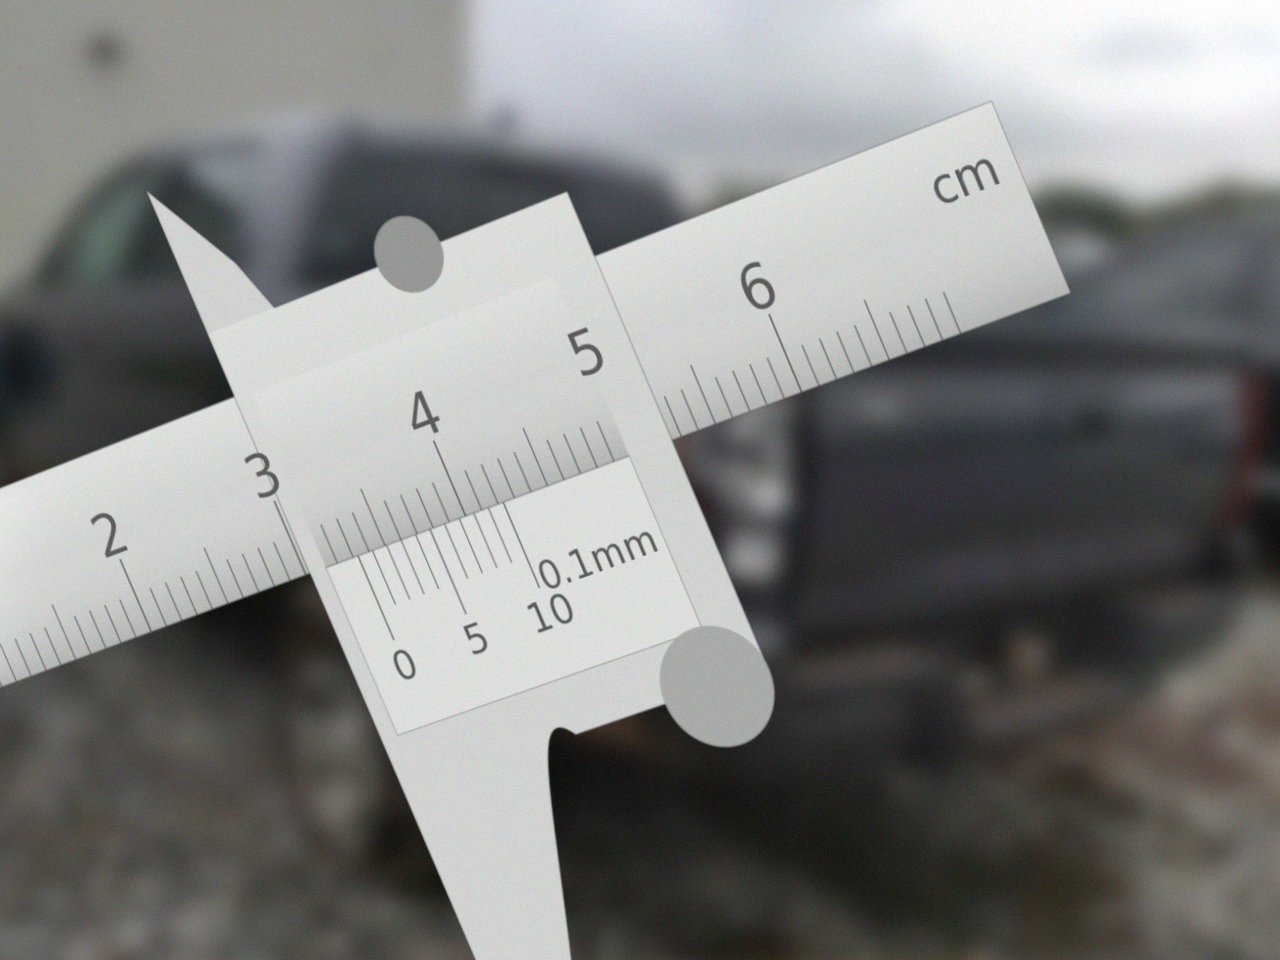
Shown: 33.3 mm
